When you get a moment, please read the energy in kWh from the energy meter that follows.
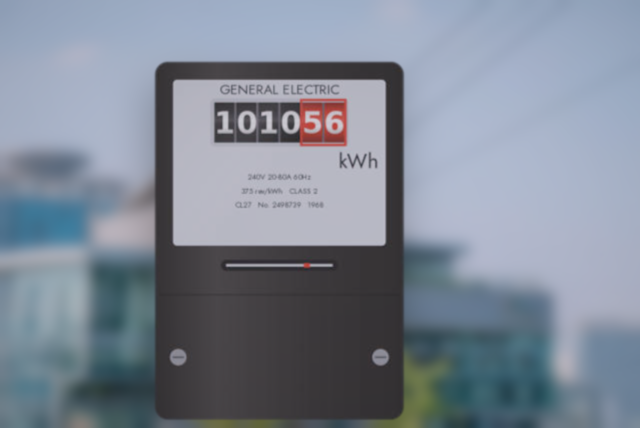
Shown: 1010.56 kWh
